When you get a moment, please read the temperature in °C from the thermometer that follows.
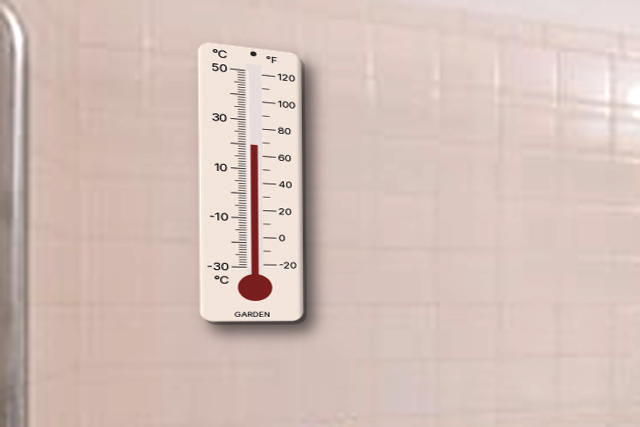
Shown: 20 °C
